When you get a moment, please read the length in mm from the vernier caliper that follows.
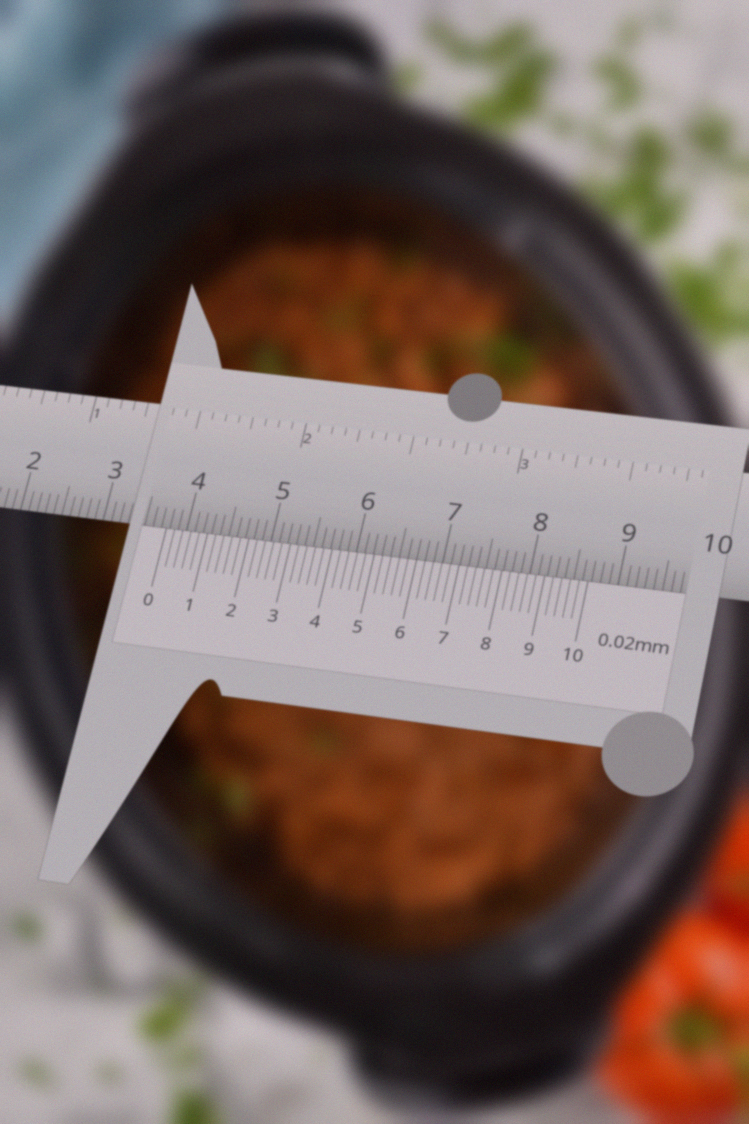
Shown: 37.6 mm
